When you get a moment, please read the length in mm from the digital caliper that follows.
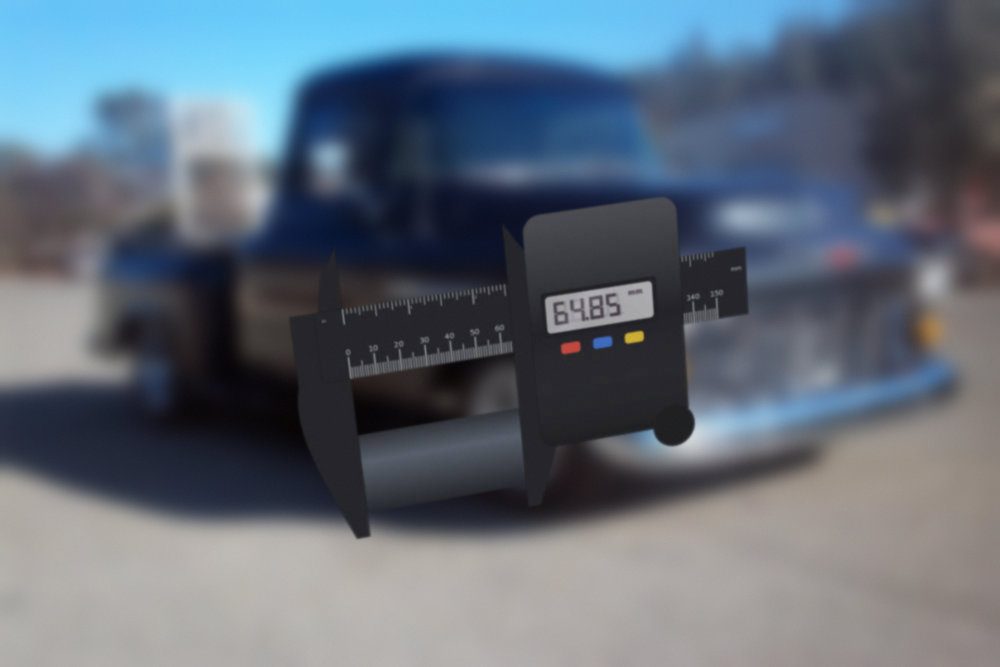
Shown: 64.85 mm
